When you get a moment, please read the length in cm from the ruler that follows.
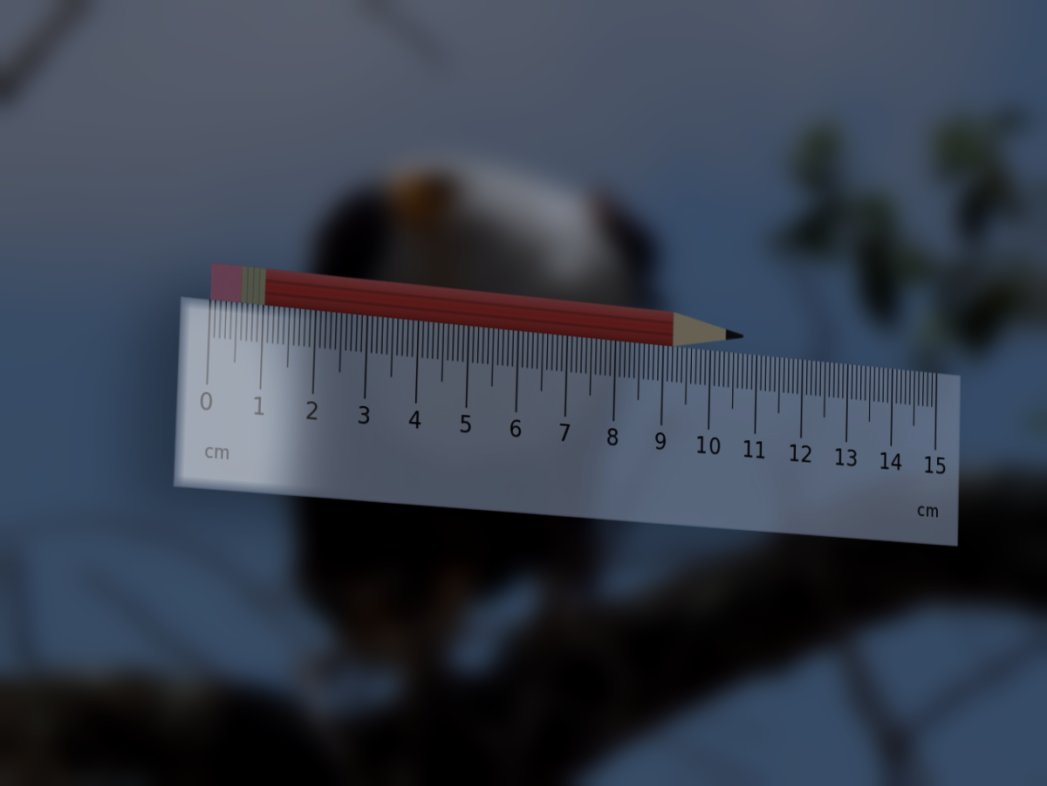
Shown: 10.7 cm
